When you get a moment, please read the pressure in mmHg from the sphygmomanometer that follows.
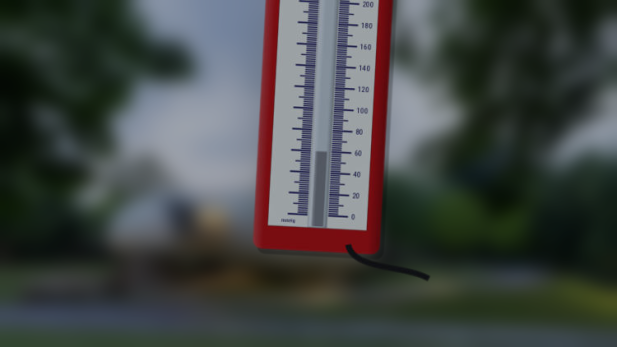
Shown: 60 mmHg
